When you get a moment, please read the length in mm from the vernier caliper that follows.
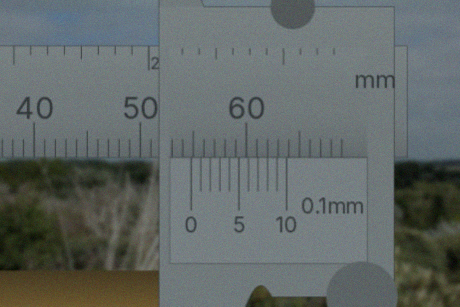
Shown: 54.8 mm
